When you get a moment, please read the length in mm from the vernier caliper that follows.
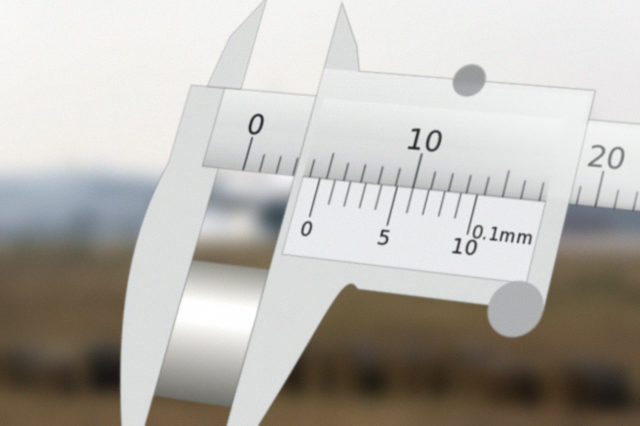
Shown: 4.6 mm
